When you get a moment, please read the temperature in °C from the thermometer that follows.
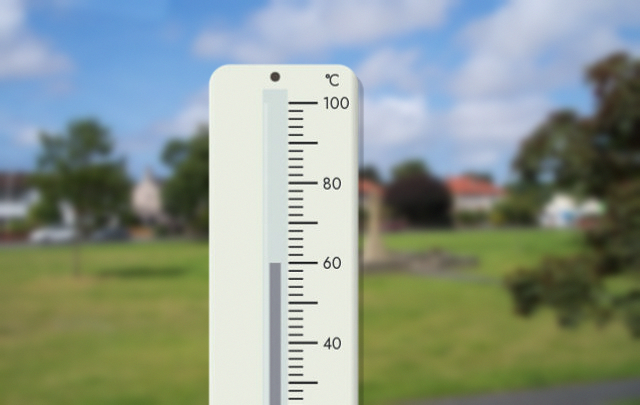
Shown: 60 °C
